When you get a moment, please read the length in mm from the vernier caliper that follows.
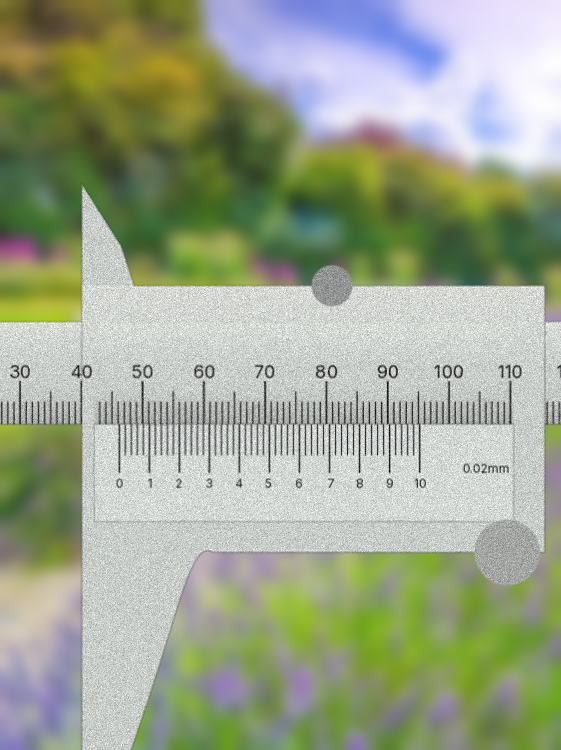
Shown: 46.2 mm
